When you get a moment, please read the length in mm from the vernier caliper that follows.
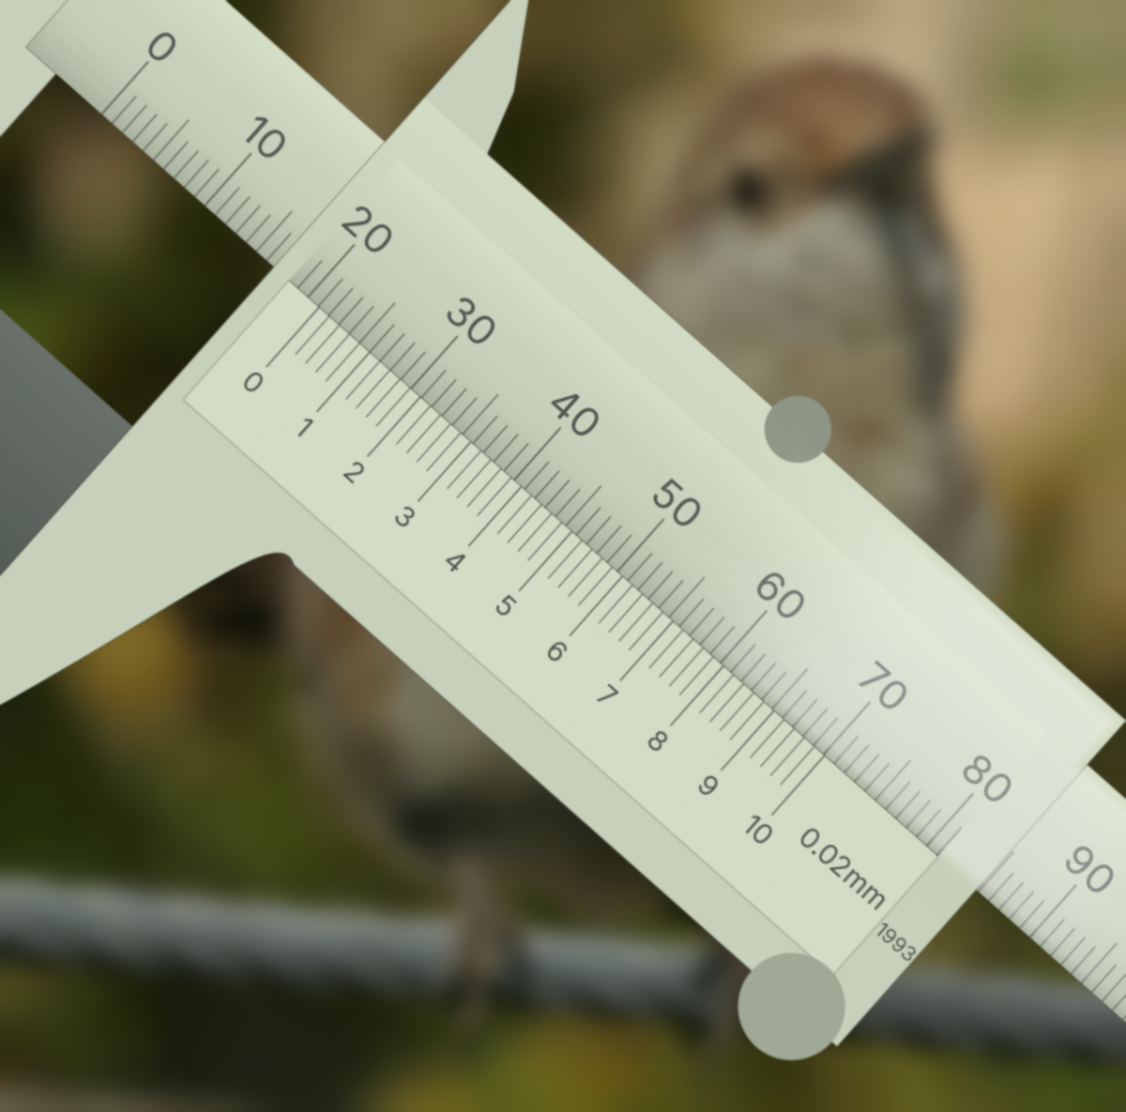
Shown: 21.1 mm
